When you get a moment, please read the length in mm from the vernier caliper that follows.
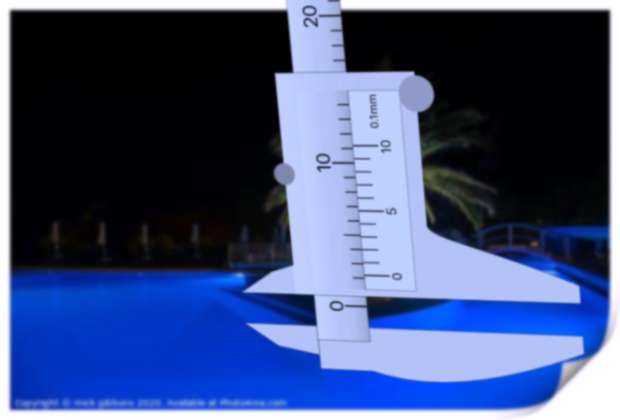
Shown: 2.2 mm
